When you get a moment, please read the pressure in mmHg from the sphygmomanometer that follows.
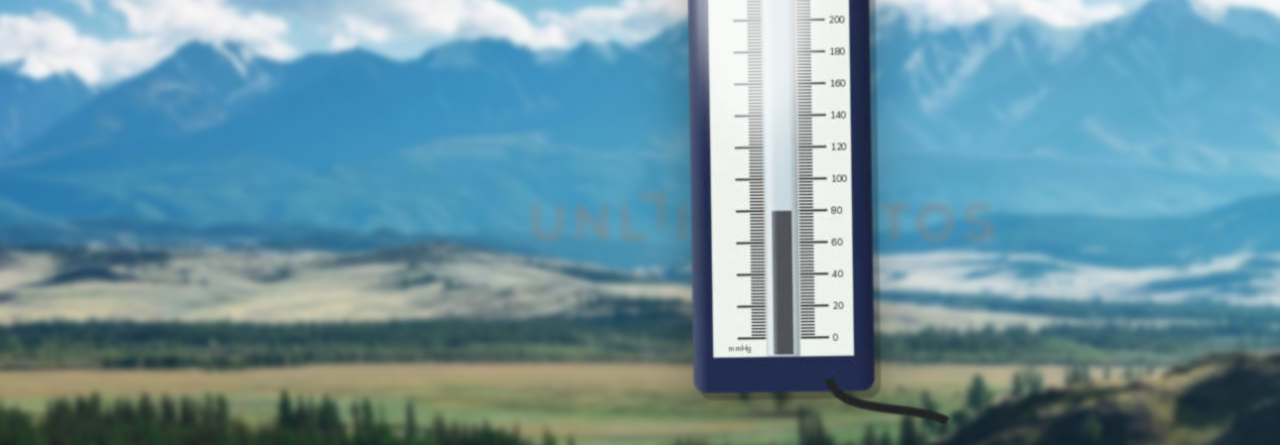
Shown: 80 mmHg
